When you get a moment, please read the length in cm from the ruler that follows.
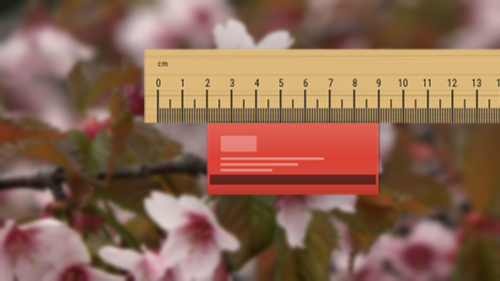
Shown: 7 cm
